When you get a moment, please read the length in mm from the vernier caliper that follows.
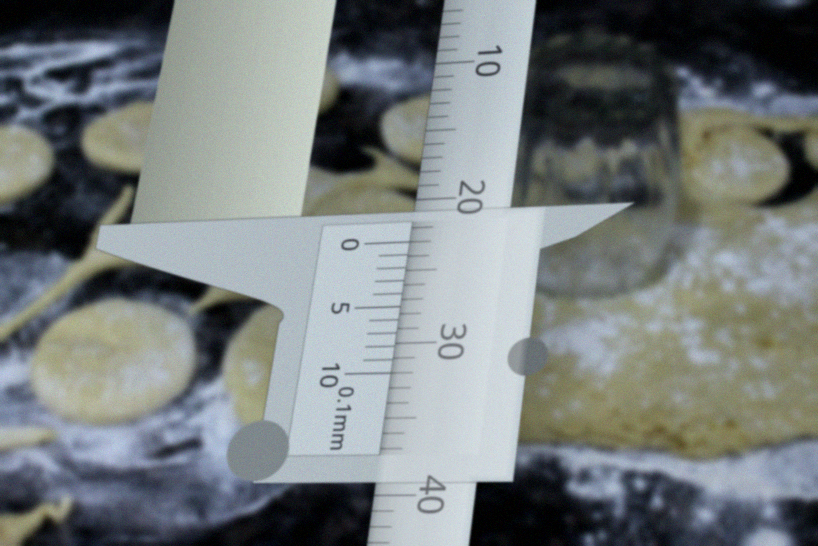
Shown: 23.0 mm
